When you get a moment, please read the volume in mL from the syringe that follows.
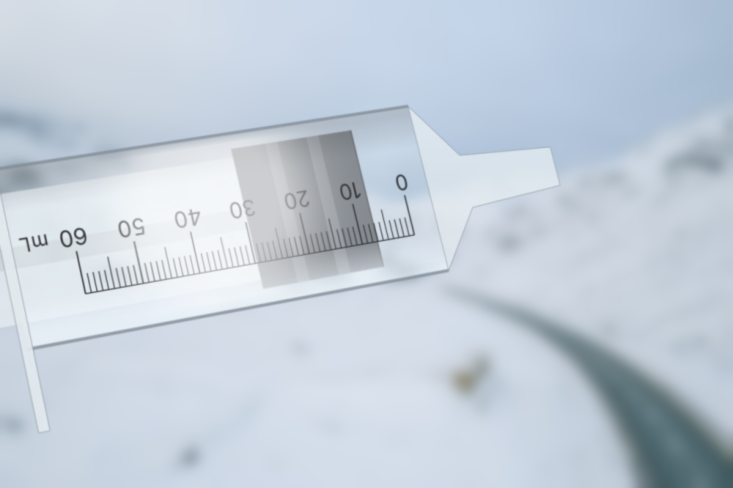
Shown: 7 mL
